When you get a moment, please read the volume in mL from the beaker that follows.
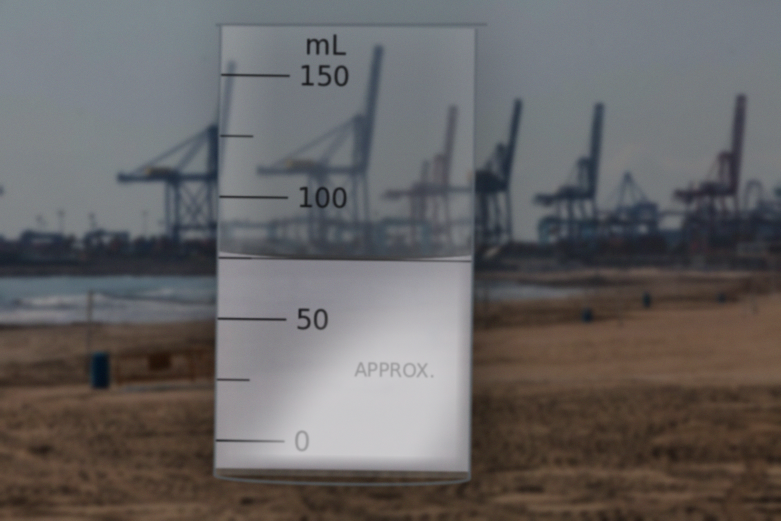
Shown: 75 mL
